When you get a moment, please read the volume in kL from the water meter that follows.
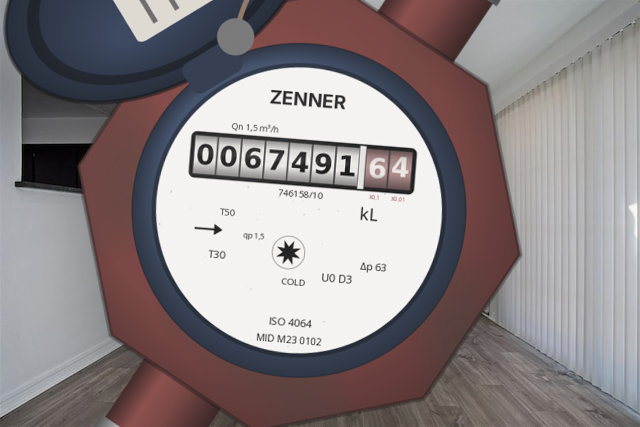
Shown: 67491.64 kL
